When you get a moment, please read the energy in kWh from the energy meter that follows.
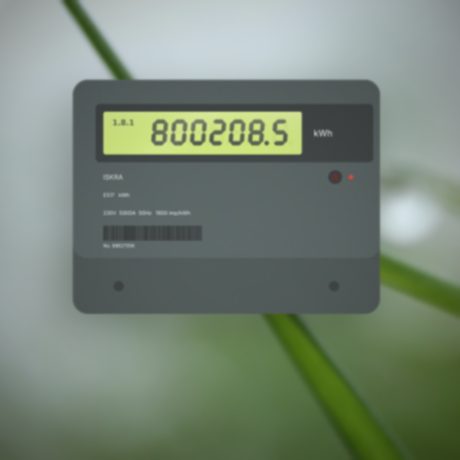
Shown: 800208.5 kWh
